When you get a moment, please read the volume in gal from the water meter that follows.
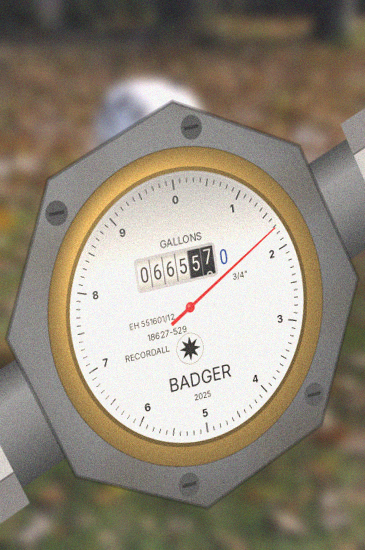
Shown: 665571.7 gal
